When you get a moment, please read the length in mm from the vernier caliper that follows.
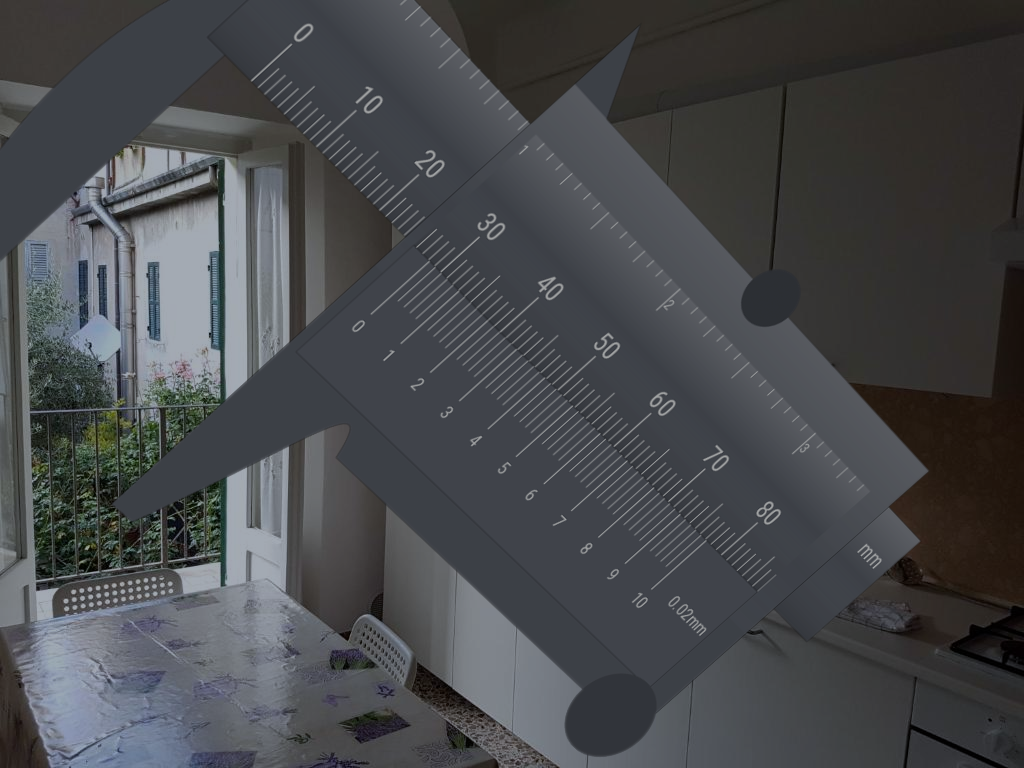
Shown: 28.2 mm
